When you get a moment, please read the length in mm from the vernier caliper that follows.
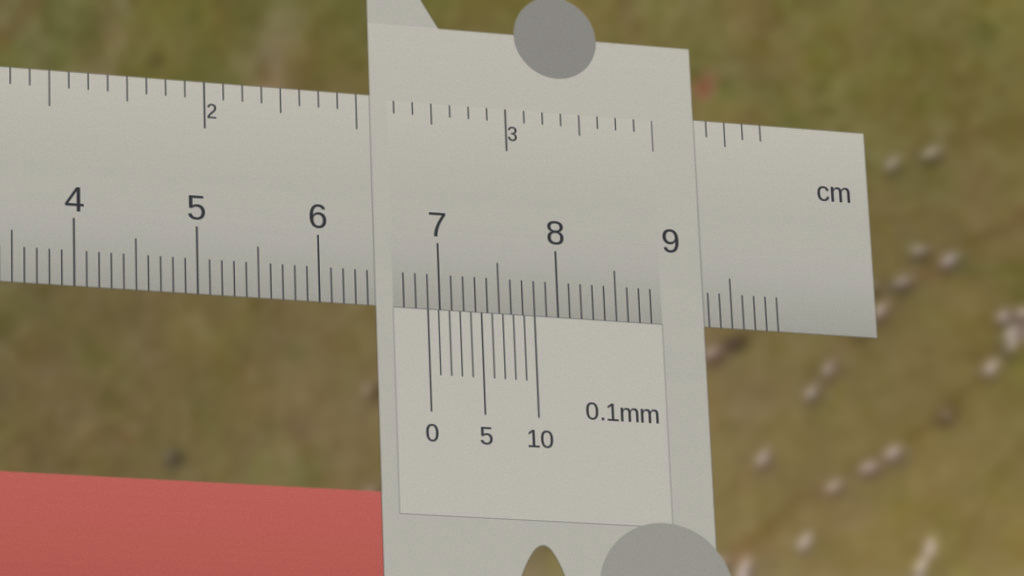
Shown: 69.0 mm
